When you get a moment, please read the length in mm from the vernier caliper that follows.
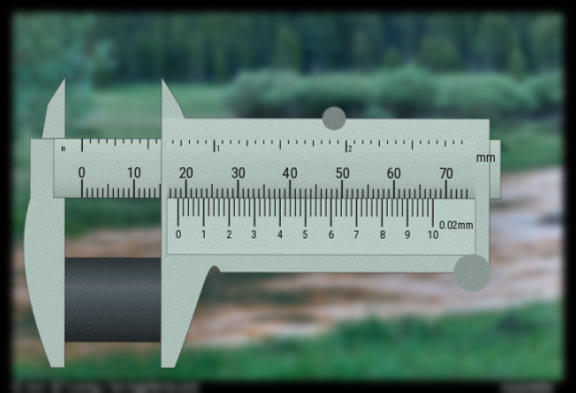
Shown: 18.5 mm
